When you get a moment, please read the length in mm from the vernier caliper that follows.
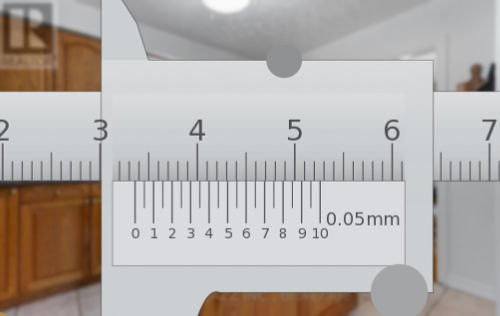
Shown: 33.6 mm
